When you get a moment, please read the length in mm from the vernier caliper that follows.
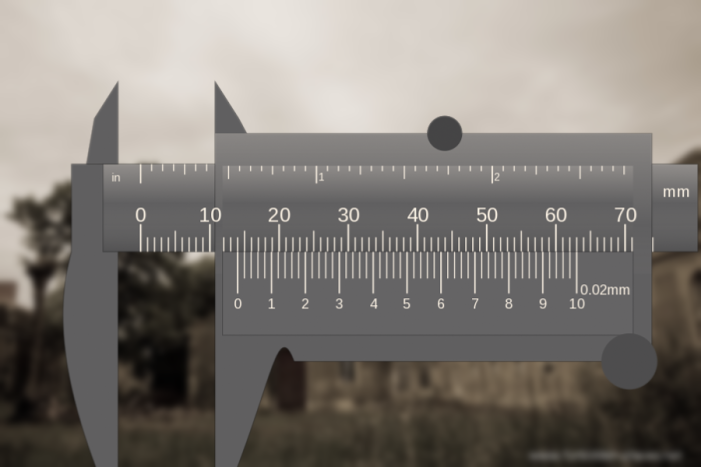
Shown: 14.0 mm
